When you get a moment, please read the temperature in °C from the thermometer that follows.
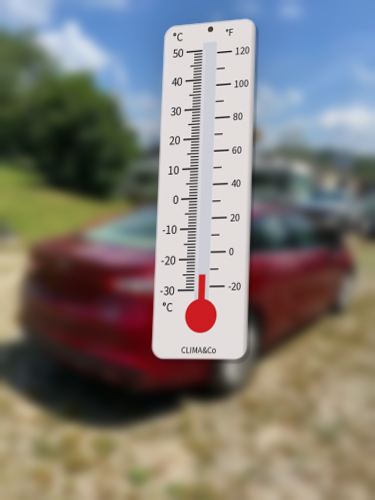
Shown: -25 °C
